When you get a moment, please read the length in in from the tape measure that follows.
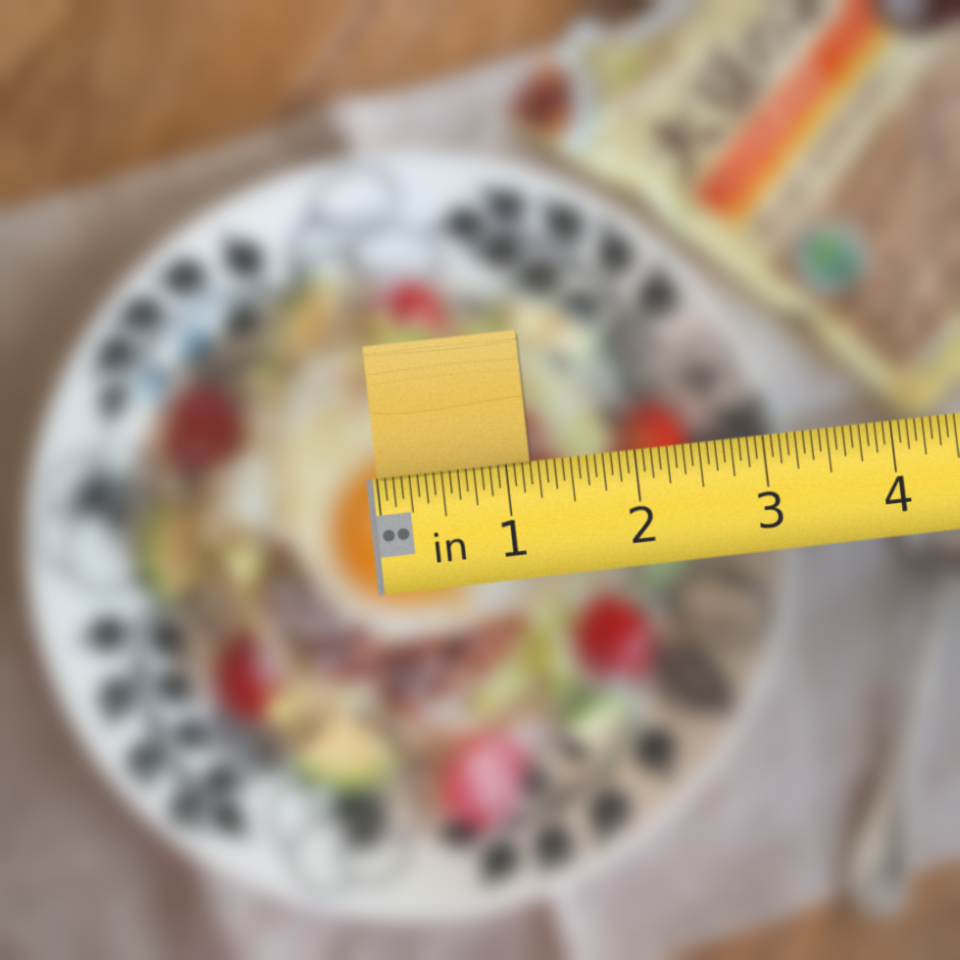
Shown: 1.1875 in
